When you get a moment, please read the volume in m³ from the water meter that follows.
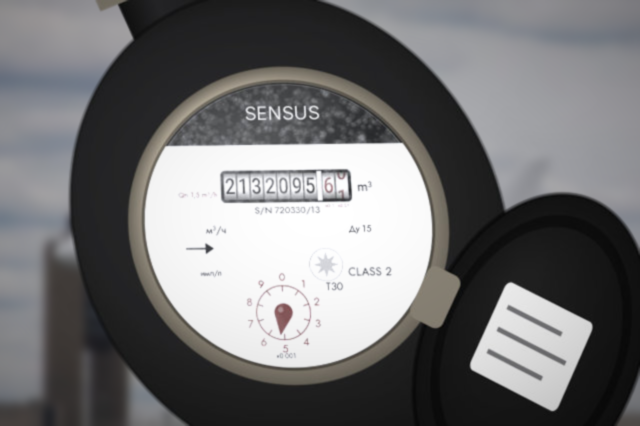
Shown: 2132095.605 m³
